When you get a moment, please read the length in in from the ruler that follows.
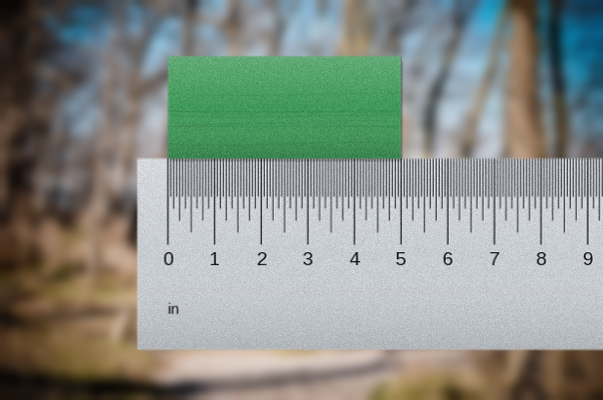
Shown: 5 in
